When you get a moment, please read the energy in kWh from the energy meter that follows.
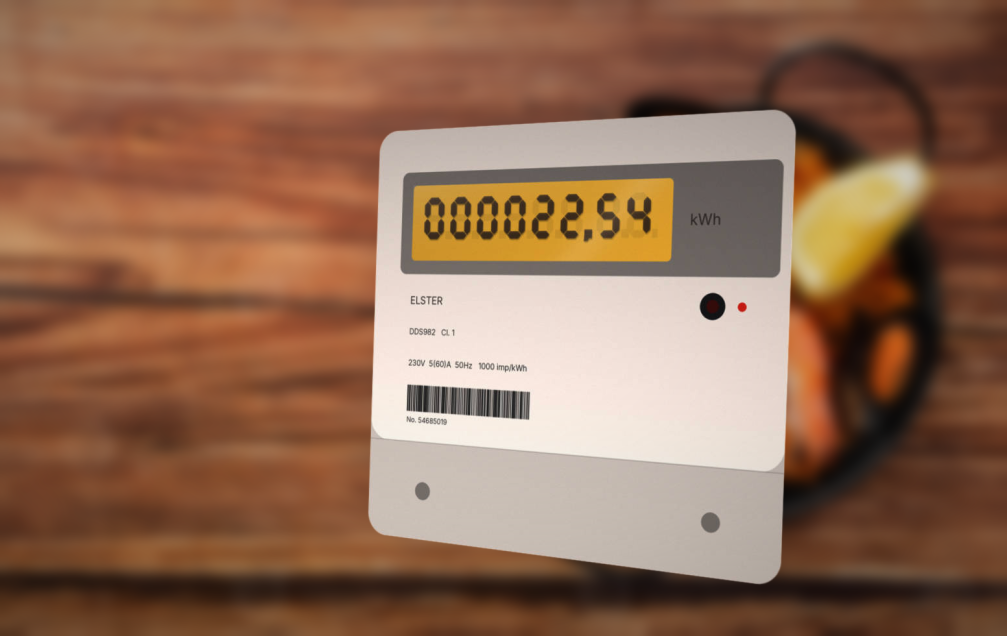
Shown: 22.54 kWh
